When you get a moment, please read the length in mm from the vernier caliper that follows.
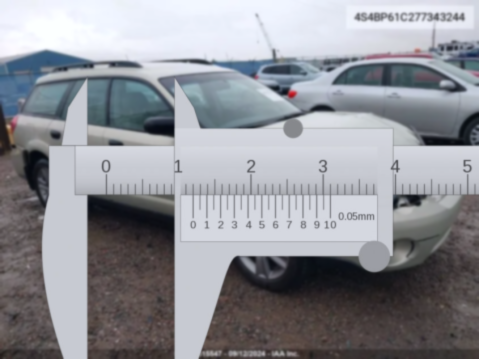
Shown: 12.0 mm
